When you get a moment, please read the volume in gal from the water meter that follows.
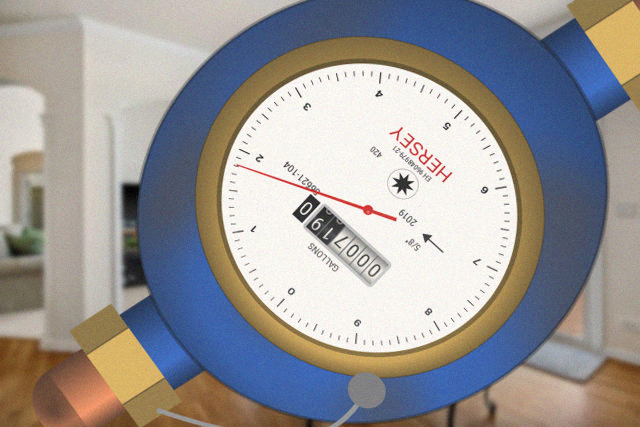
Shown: 7191.8 gal
